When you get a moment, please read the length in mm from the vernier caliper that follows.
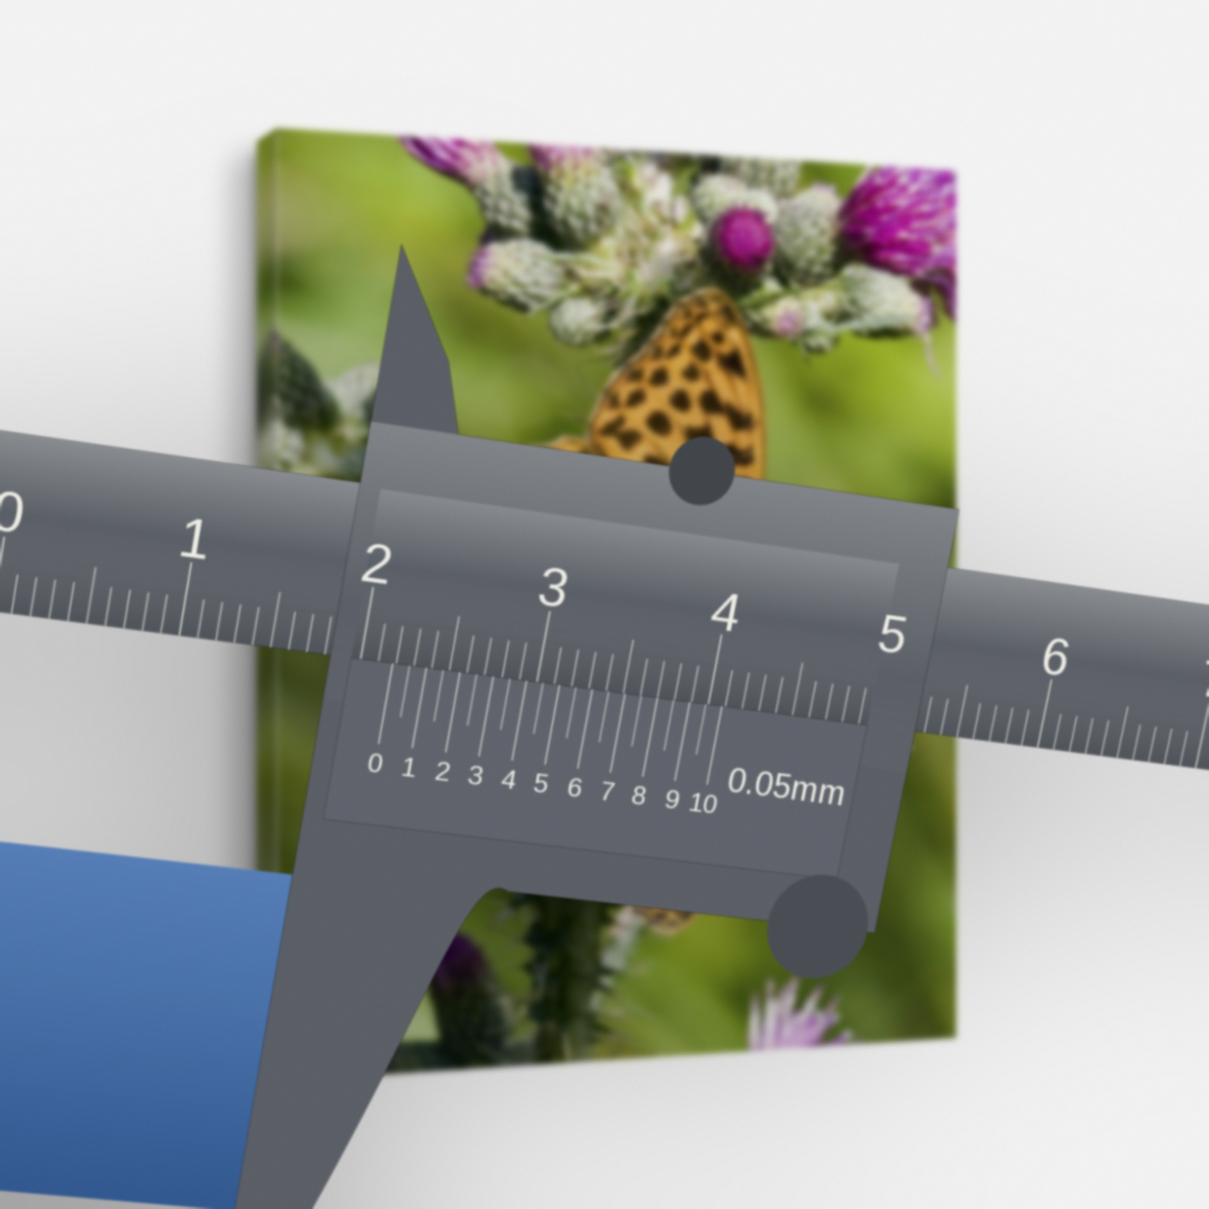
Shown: 21.8 mm
